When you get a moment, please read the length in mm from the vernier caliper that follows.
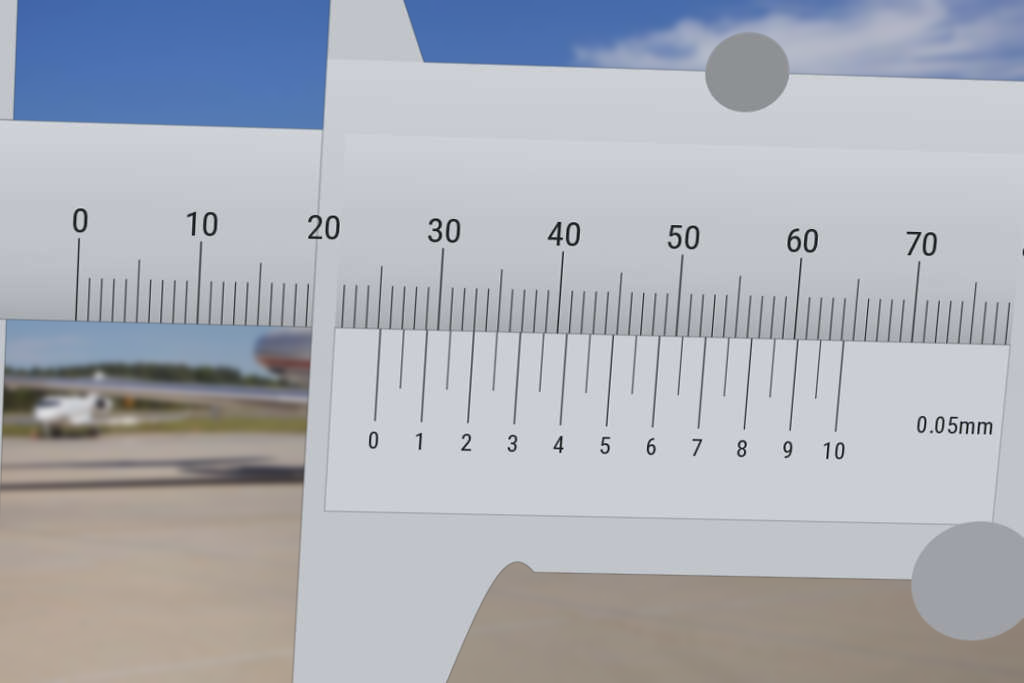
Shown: 25.2 mm
